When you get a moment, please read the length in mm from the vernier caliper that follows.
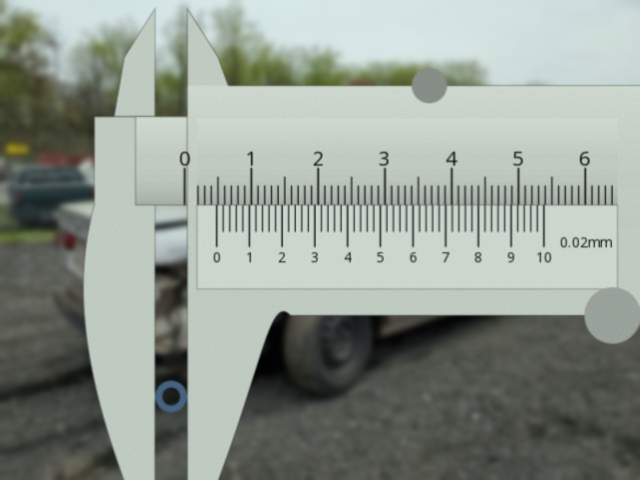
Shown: 4.8 mm
